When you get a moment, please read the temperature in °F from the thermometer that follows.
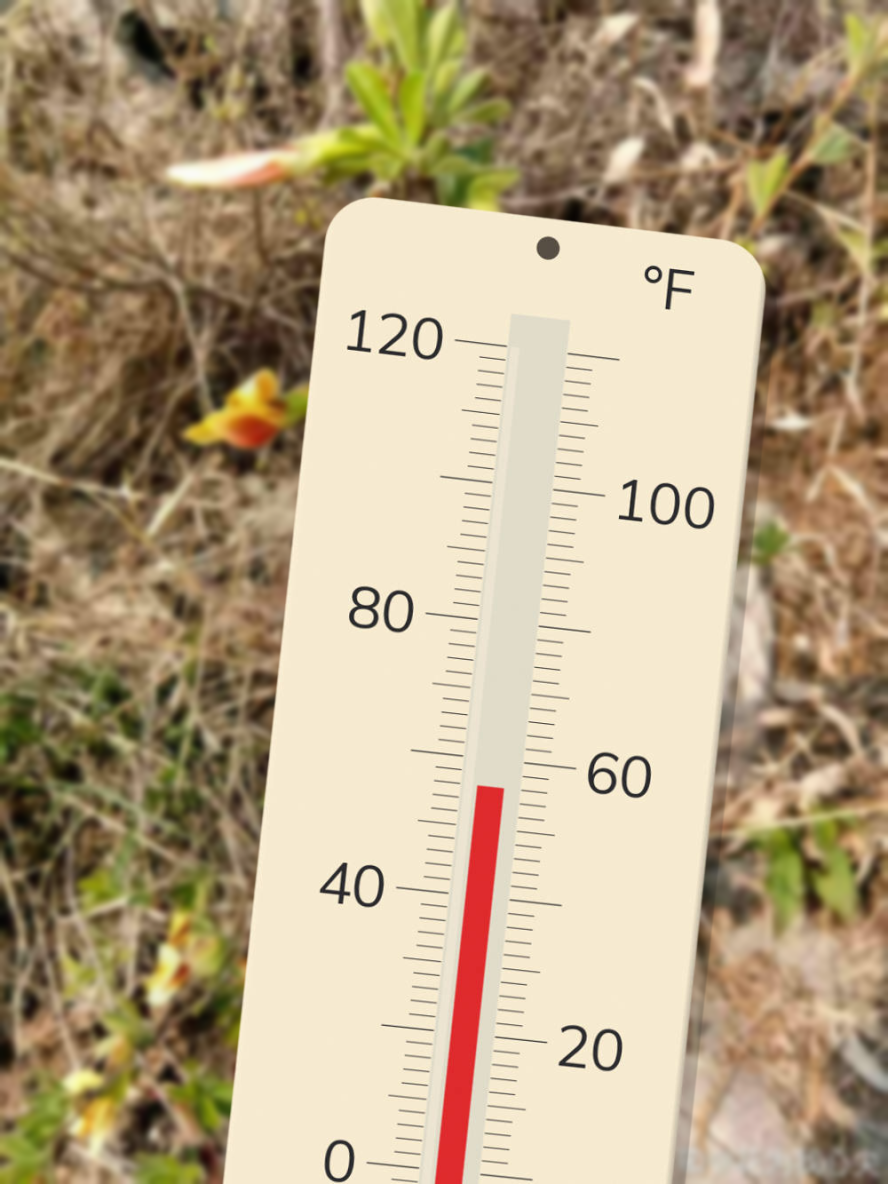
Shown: 56 °F
